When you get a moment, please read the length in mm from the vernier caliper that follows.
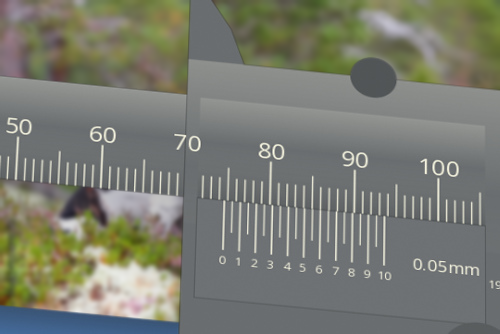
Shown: 74.6 mm
